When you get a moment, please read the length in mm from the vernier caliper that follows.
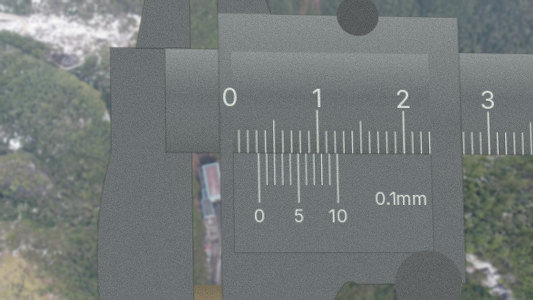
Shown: 3.2 mm
